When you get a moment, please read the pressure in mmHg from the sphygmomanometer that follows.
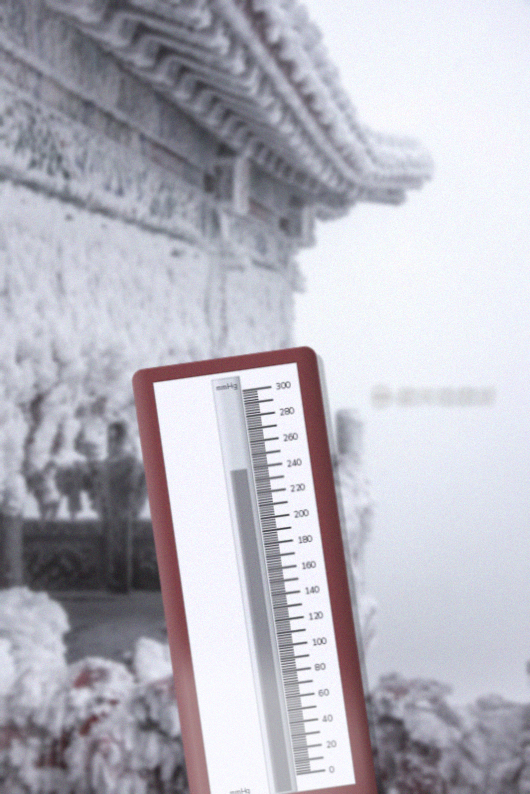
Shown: 240 mmHg
